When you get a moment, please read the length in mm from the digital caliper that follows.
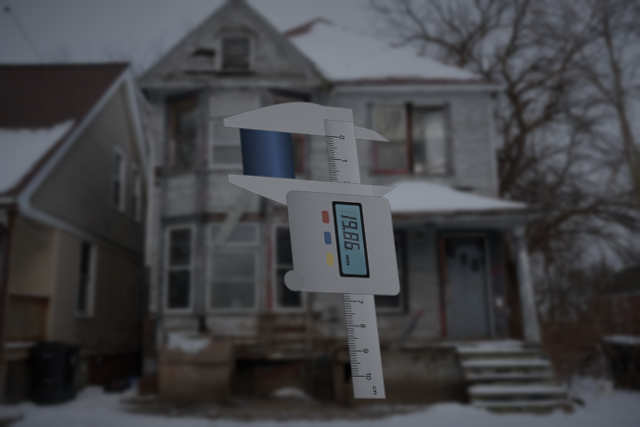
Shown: 19.86 mm
